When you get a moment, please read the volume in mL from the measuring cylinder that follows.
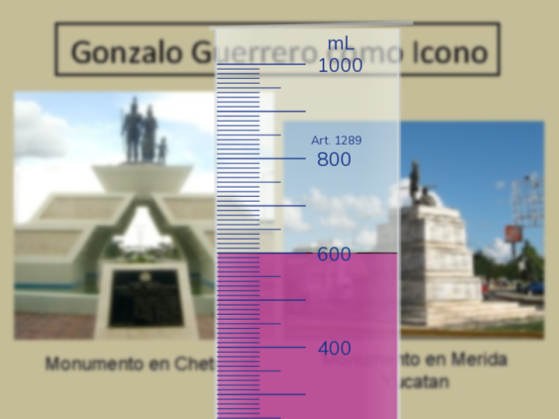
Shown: 600 mL
